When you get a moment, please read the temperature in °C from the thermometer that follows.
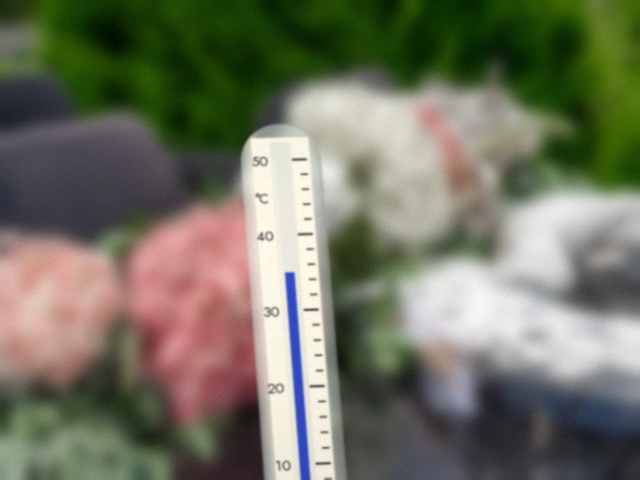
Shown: 35 °C
